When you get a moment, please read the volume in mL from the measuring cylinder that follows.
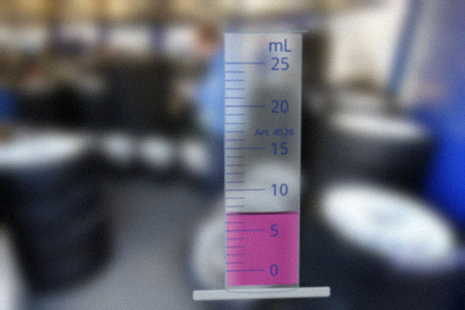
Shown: 7 mL
